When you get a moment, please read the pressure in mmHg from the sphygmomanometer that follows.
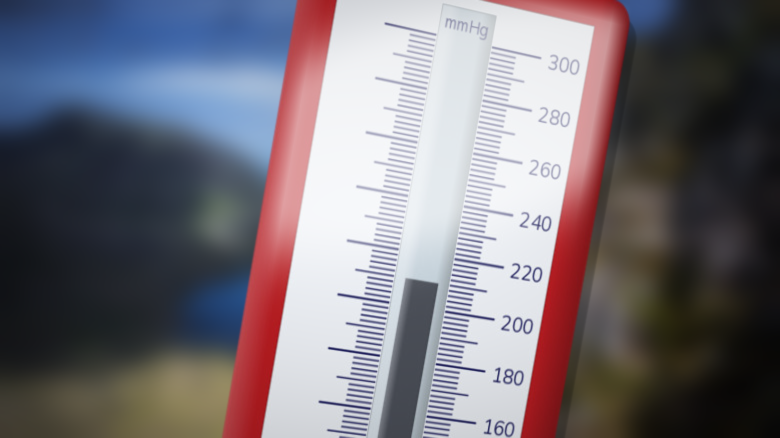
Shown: 210 mmHg
